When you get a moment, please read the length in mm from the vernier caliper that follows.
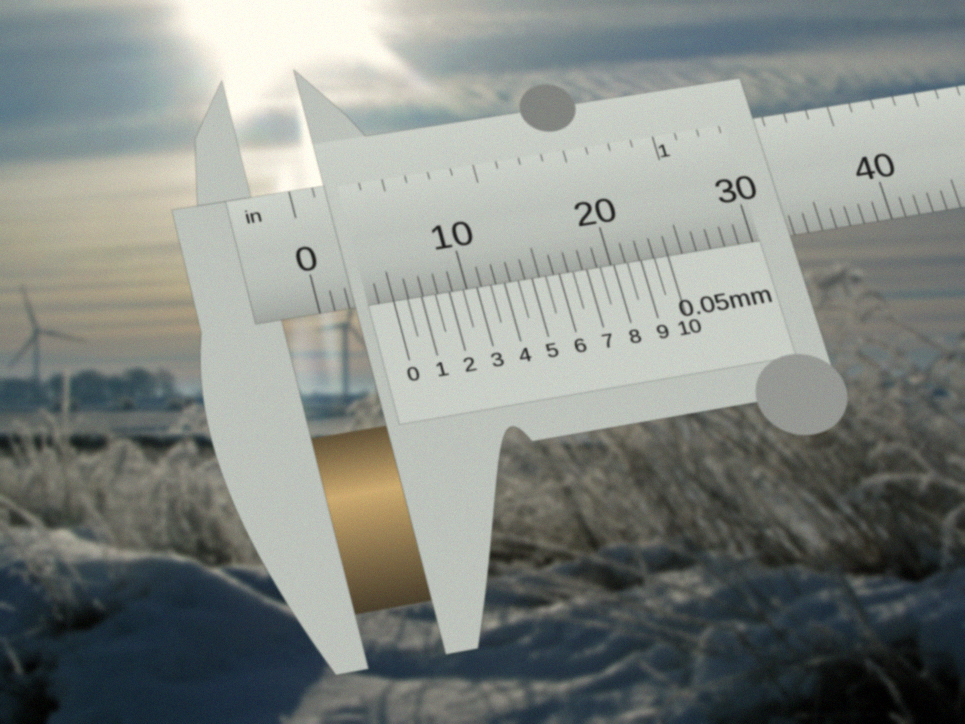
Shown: 5.0 mm
